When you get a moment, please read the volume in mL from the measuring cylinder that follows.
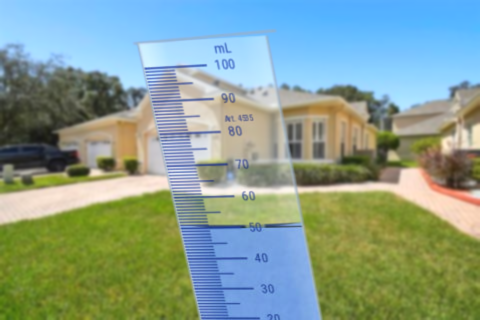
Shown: 50 mL
